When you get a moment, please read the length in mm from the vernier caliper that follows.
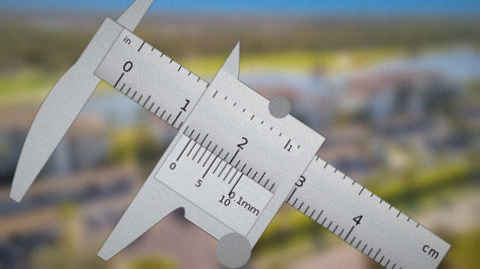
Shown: 13.4 mm
